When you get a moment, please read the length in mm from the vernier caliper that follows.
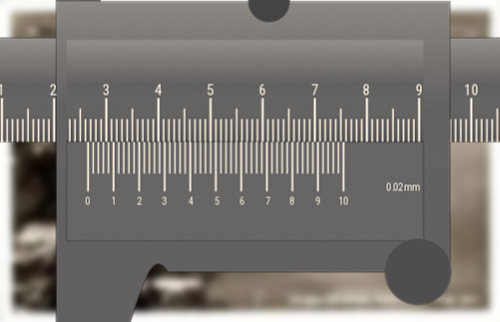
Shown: 26.5 mm
